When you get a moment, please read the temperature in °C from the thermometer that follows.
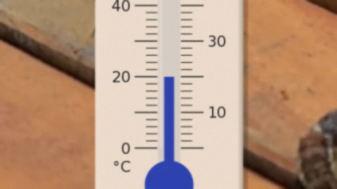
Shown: 20 °C
